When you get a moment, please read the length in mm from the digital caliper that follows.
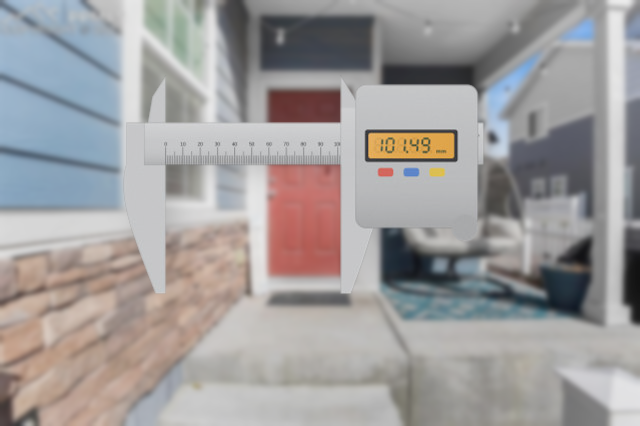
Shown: 101.49 mm
